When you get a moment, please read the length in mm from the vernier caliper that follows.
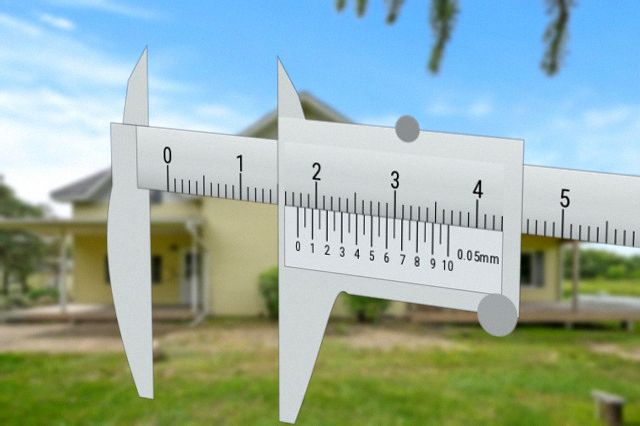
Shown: 17.6 mm
